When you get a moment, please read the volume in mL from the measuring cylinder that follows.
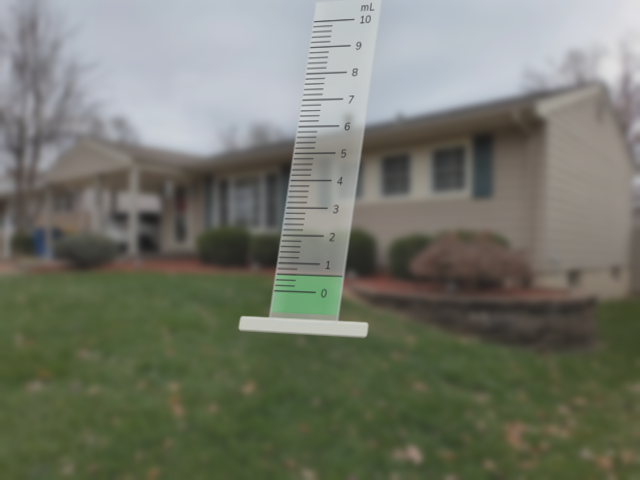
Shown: 0.6 mL
